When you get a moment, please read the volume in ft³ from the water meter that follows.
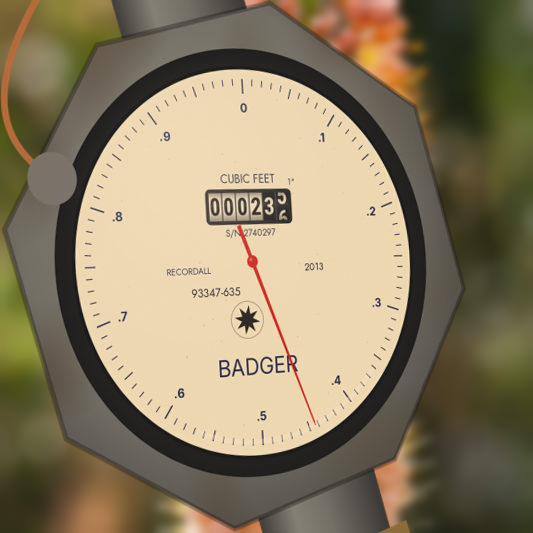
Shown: 235.44 ft³
